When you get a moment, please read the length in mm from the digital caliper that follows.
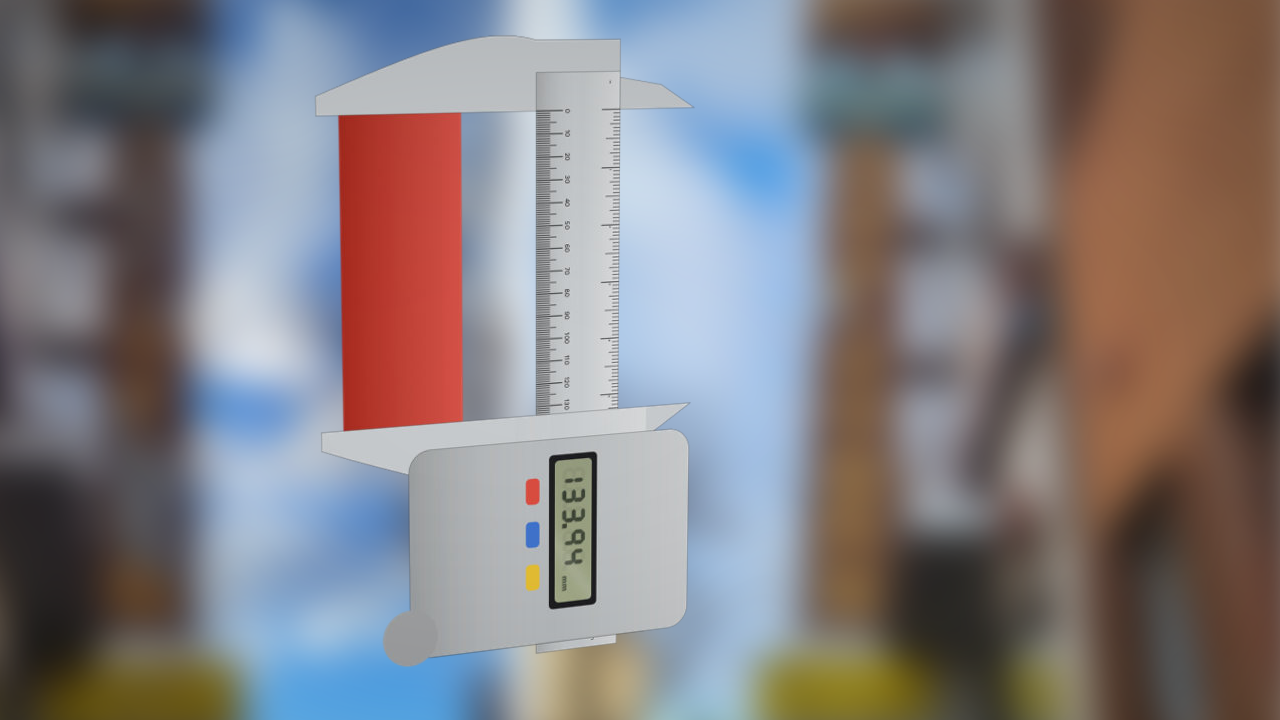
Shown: 133.94 mm
